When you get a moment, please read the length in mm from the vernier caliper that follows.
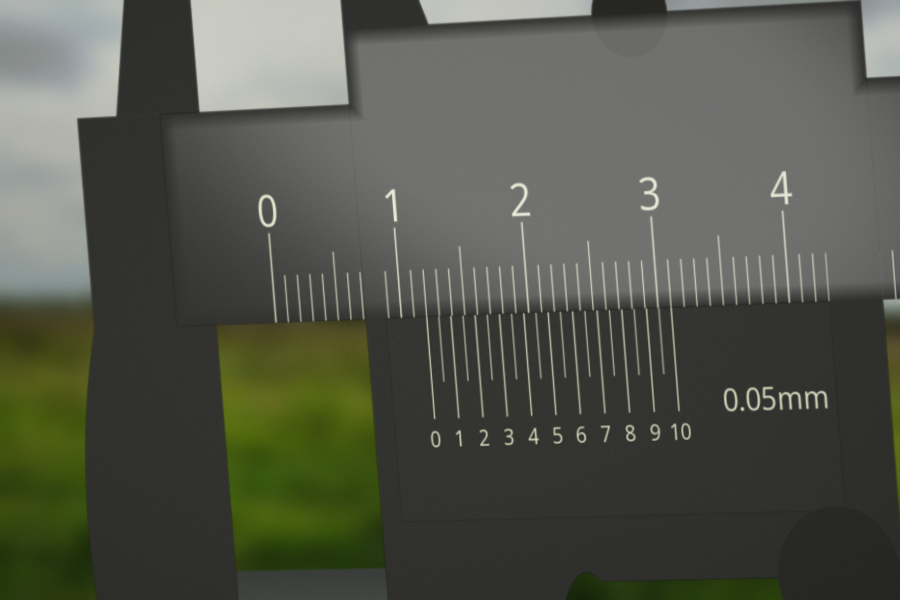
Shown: 12.0 mm
